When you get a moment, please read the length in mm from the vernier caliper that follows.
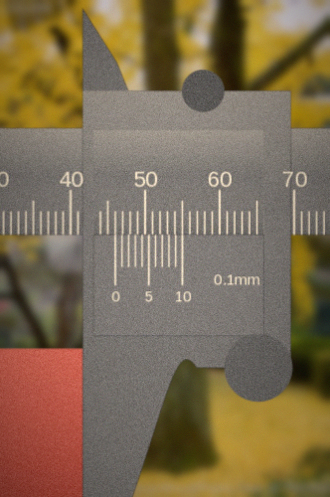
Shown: 46.0 mm
